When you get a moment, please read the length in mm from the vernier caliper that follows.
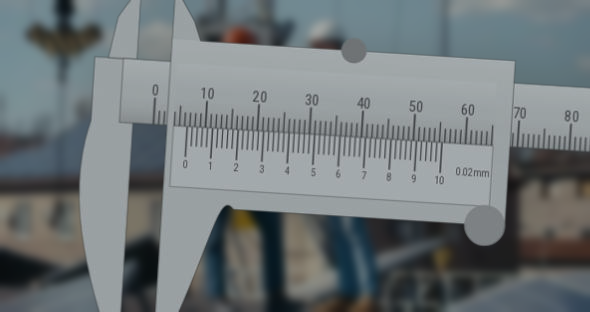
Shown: 6.5 mm
